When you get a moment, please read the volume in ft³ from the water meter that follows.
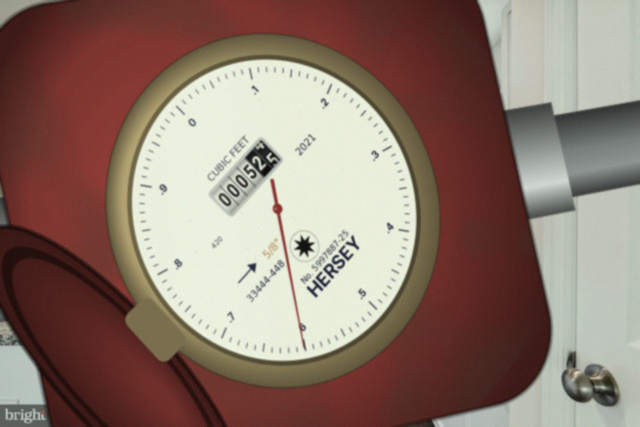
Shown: 524.60 ft³
